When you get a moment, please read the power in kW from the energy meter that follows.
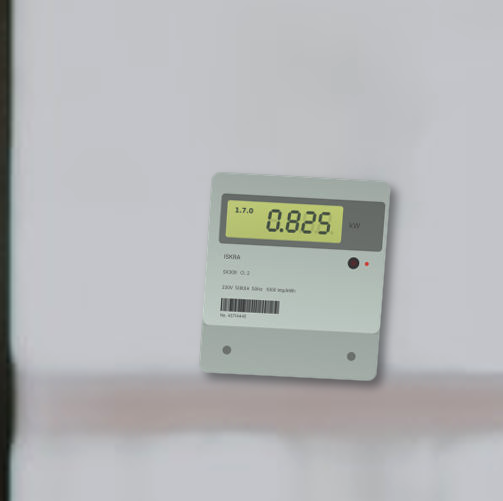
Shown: 0.825 kW
